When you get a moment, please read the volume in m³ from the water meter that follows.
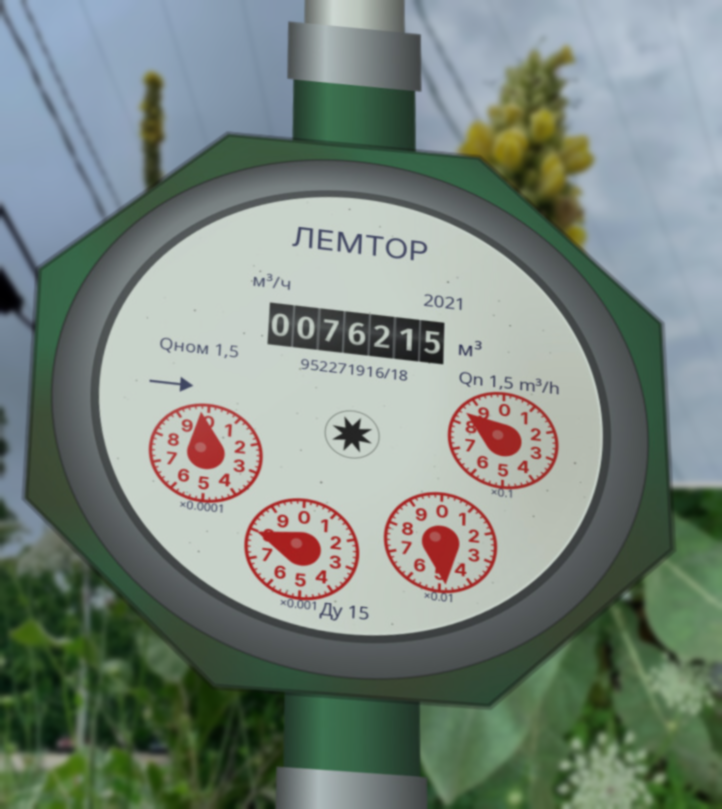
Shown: 76215.8479 m³
